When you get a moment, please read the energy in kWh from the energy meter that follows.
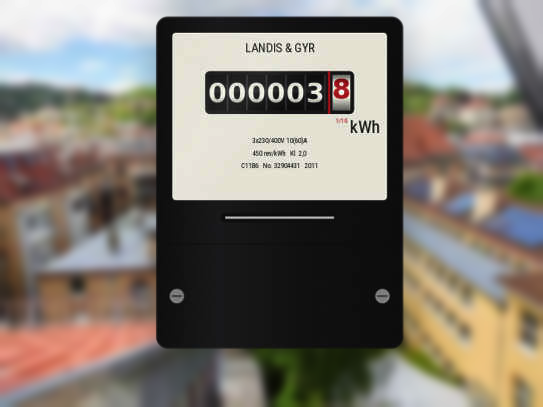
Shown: 3.8 kWh
